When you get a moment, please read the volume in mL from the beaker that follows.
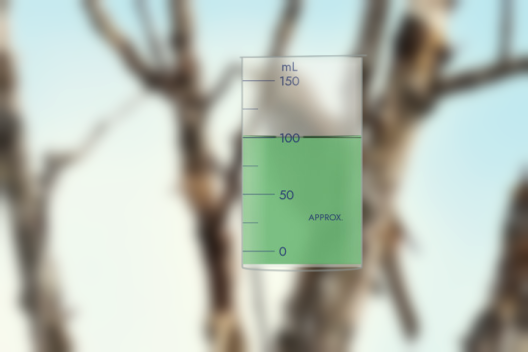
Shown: 100 mL
